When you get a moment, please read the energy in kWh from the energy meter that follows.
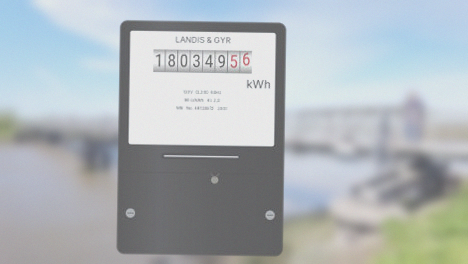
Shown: 180349.56 kWh
